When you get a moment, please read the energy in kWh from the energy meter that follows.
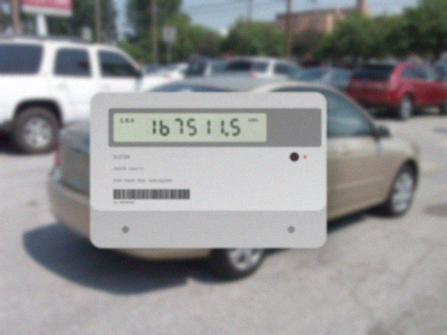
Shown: 167511.5 kWh
